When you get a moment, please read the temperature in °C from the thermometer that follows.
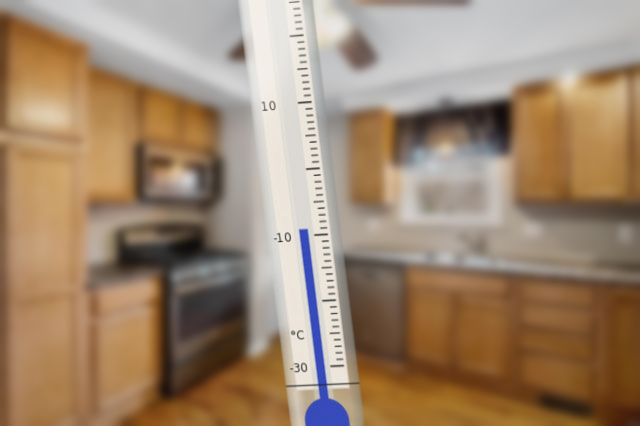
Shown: -9 °C
